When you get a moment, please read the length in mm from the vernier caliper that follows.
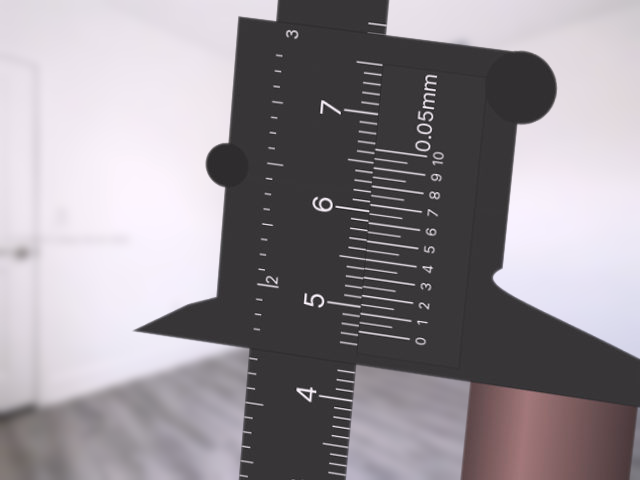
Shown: 47.4 mm
